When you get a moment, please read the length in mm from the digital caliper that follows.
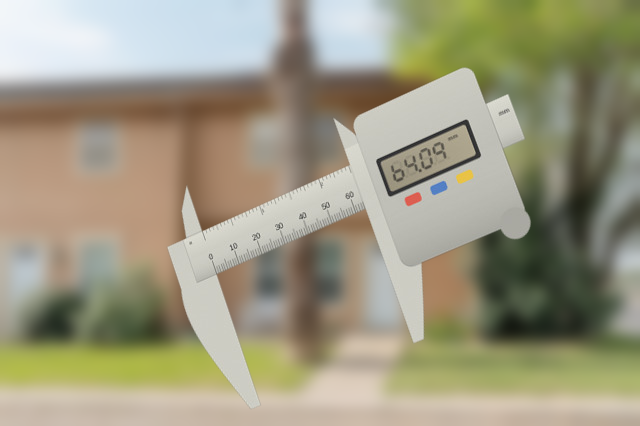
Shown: 64.09 mm
